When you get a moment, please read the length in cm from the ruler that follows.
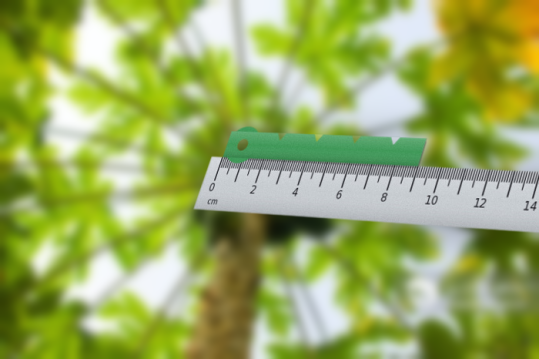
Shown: 9 cm
